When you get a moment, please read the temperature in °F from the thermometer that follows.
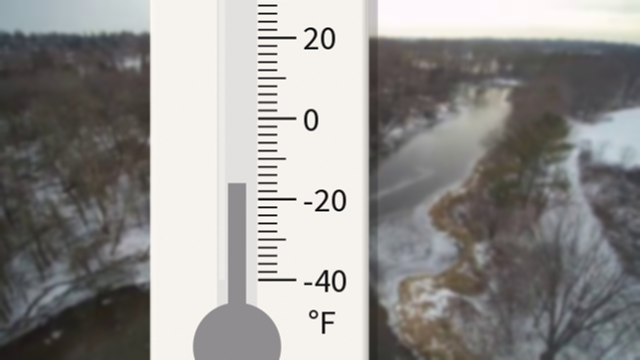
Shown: -16 °F
